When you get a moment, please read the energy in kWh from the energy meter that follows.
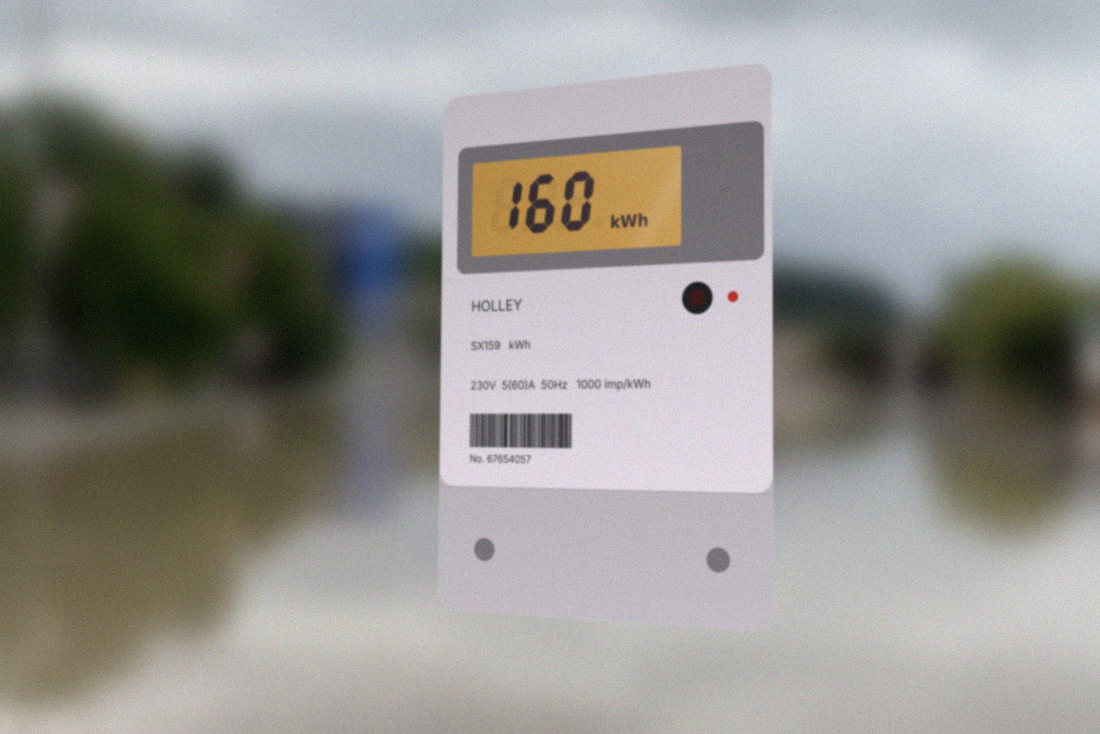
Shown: 160 kWh
